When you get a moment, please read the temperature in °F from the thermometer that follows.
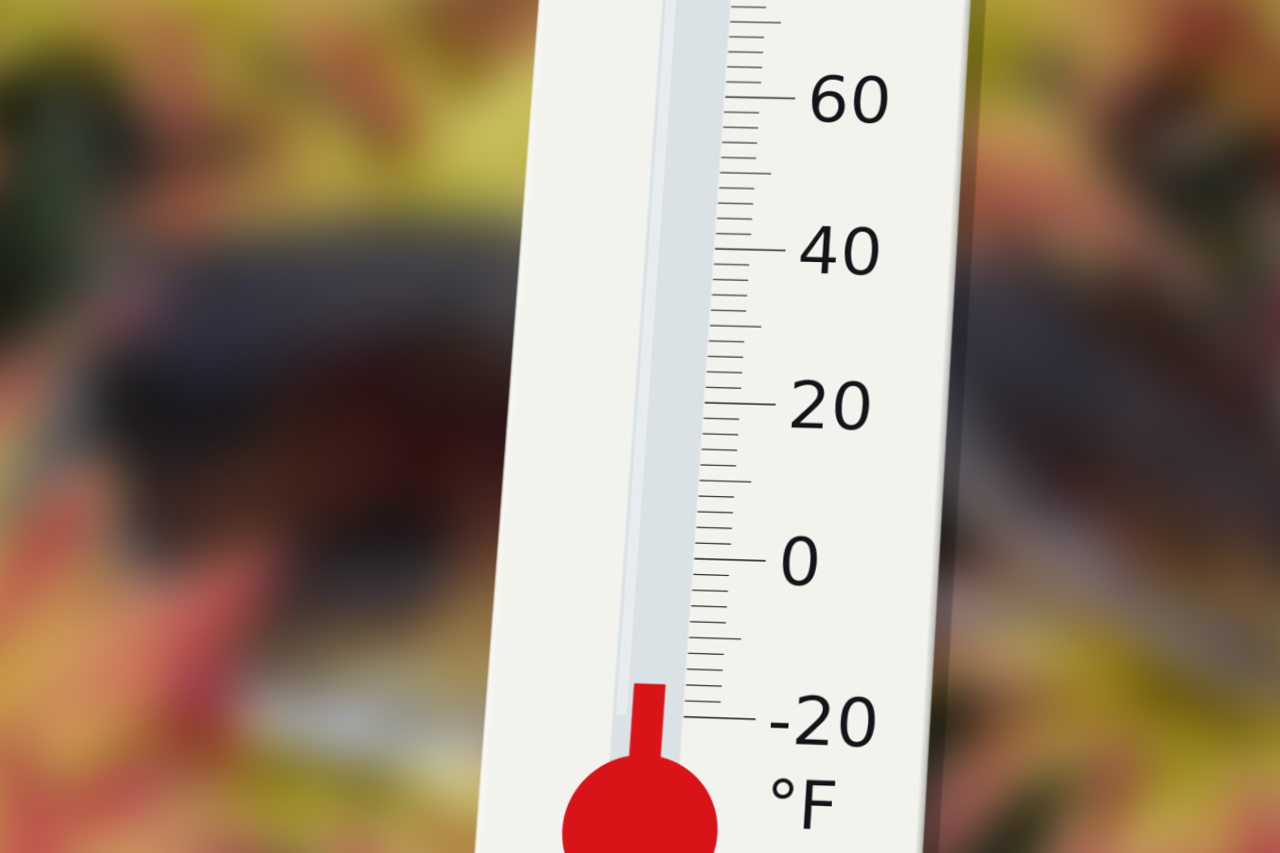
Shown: -16 °F
